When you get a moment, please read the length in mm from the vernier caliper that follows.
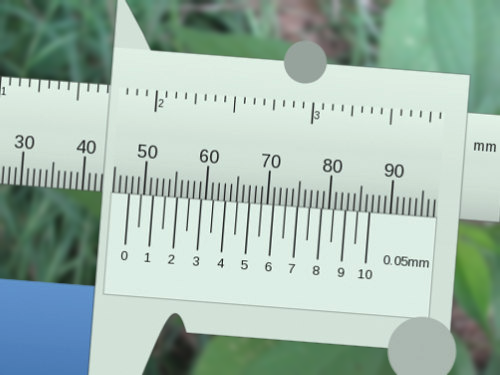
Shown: 47.6 mm
